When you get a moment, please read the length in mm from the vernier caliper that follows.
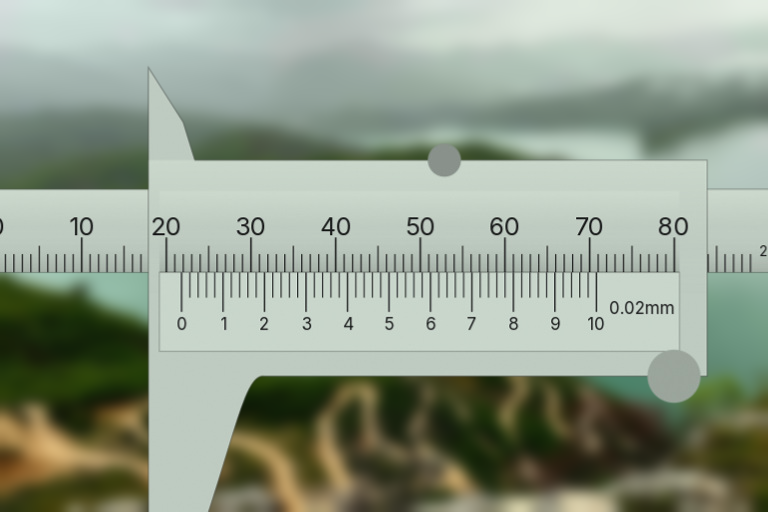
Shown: 21.8 mm
